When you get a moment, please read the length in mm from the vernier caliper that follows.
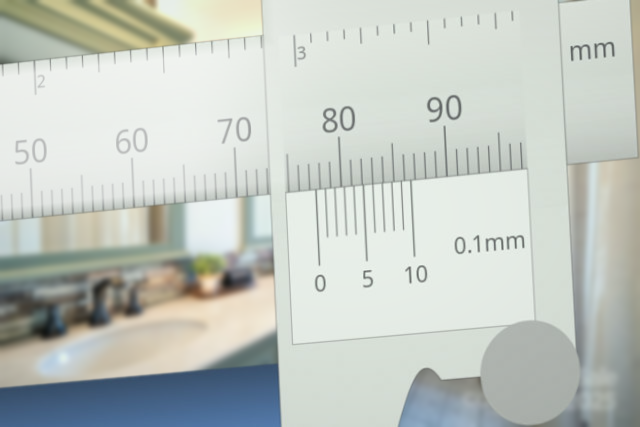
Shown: 77.6 mm
